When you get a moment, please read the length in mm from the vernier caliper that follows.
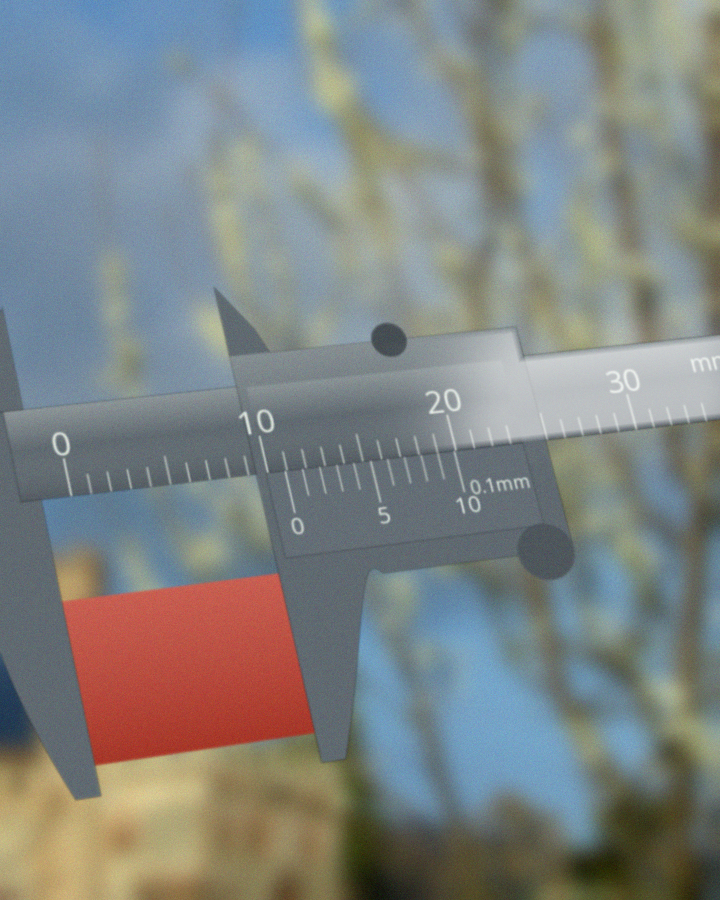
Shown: 10.9 mm
